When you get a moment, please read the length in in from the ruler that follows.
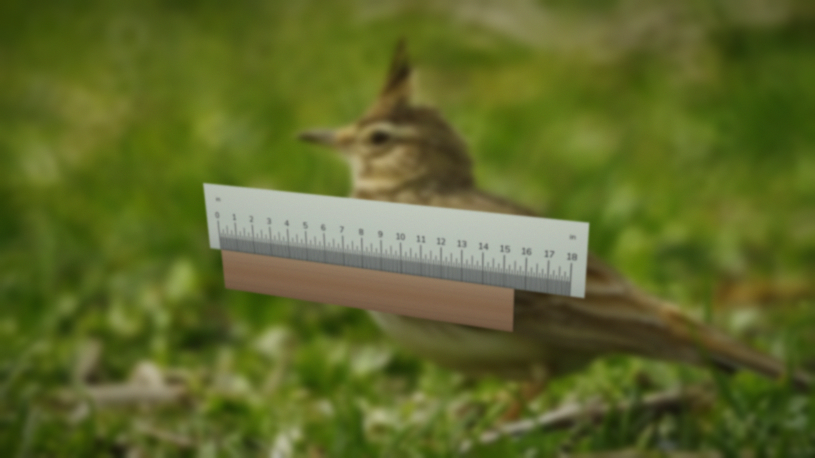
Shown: 15.5 in
